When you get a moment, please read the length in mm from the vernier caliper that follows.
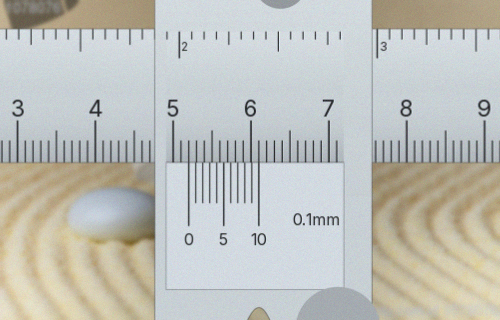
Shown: 52.0 mm
